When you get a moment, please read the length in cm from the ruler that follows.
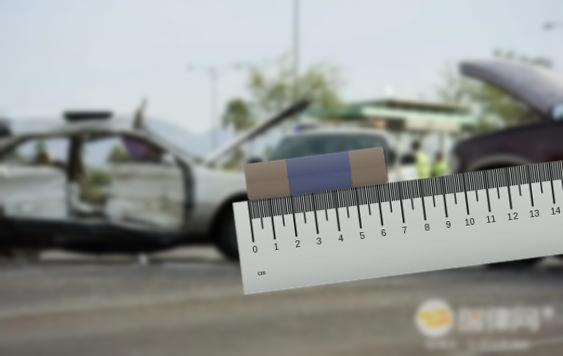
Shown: 6.5 cm
